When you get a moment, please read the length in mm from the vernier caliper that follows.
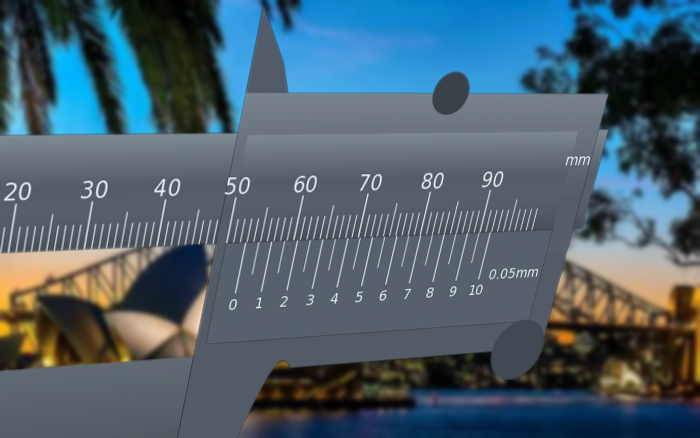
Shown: 52.8 mm
